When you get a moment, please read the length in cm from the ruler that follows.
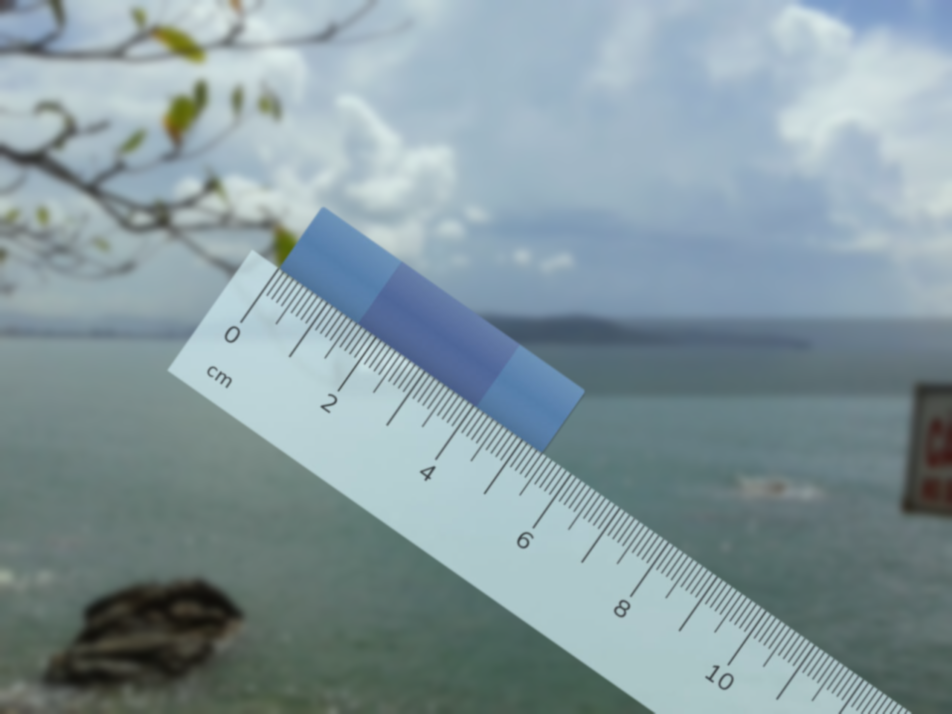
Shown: 5.4 cm
